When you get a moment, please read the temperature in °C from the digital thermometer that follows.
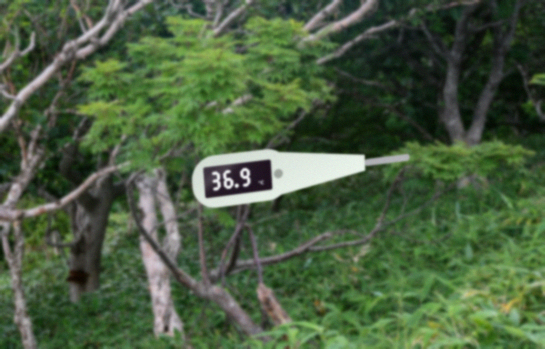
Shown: 36.9 °C
